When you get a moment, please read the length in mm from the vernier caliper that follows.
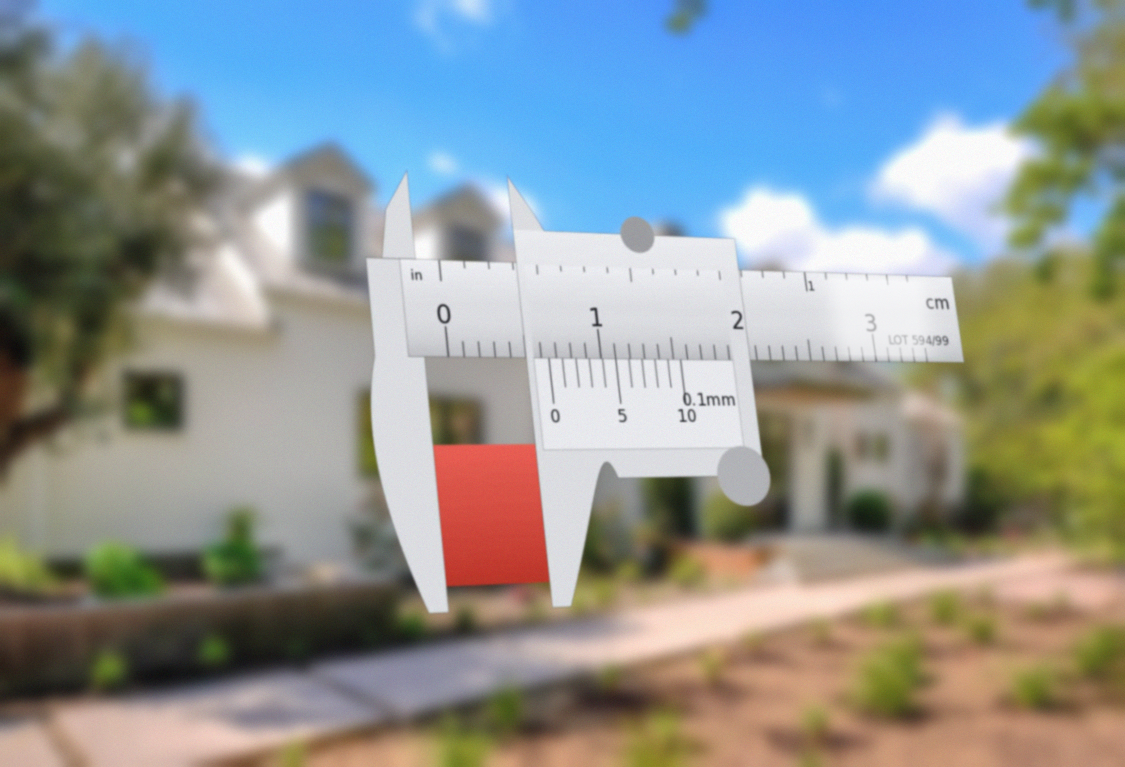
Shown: 6.5 mm
